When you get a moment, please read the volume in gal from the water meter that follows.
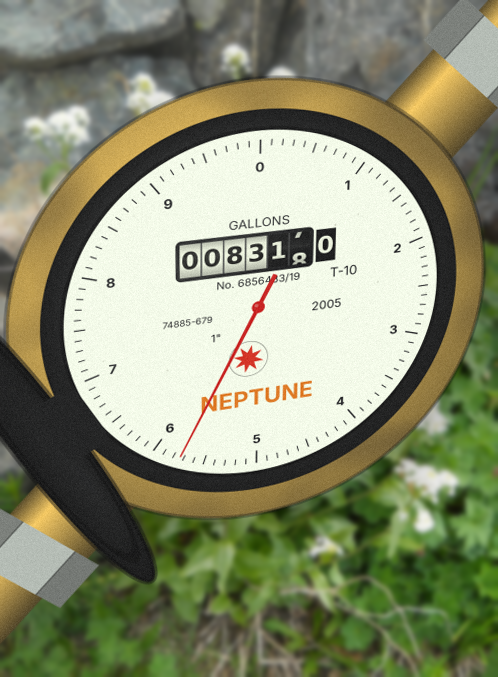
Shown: 83175.7 gal
